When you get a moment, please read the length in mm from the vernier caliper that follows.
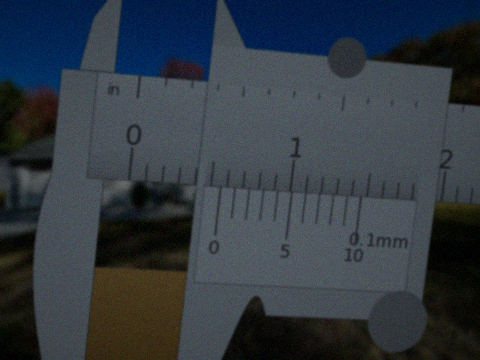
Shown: 5.6 mm
